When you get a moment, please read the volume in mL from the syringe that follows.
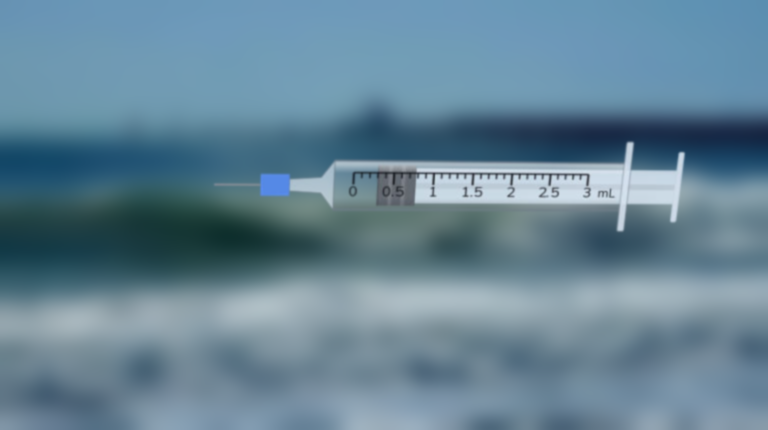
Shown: 0.3 mL
